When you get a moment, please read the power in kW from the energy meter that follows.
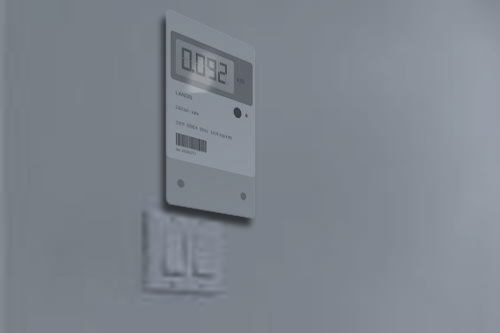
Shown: 0.092 kW
